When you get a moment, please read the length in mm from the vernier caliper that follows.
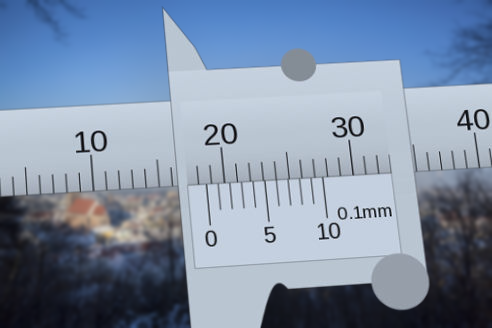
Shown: 18.6 mm
